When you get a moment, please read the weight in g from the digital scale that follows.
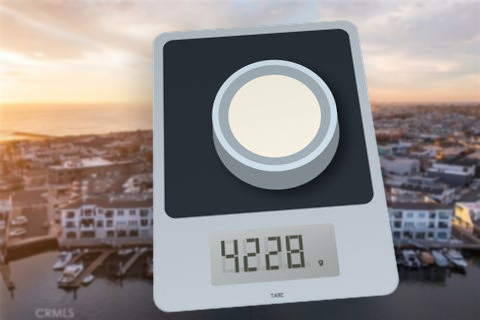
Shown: 4228 g
